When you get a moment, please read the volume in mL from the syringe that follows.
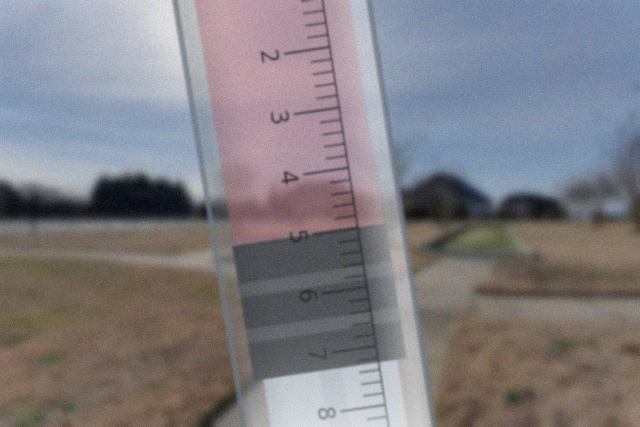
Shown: 5 mL
